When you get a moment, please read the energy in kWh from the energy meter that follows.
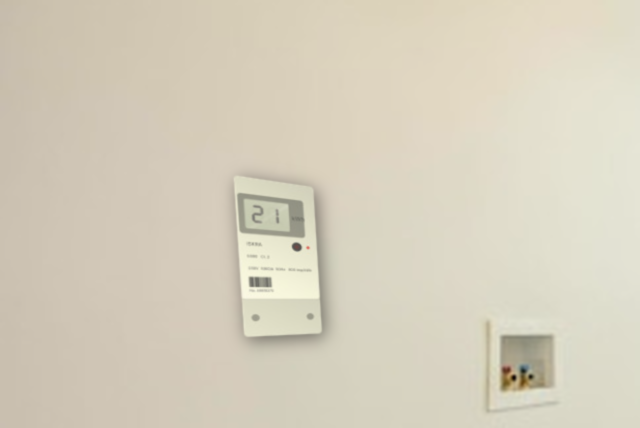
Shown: 21 kWh
